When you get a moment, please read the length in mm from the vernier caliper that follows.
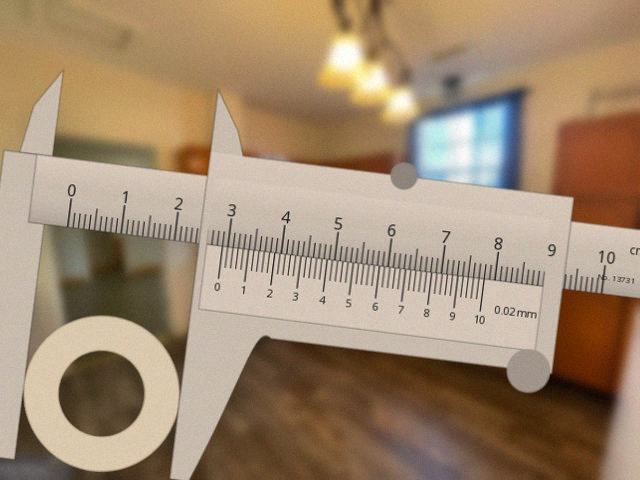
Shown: 29.0 mm
